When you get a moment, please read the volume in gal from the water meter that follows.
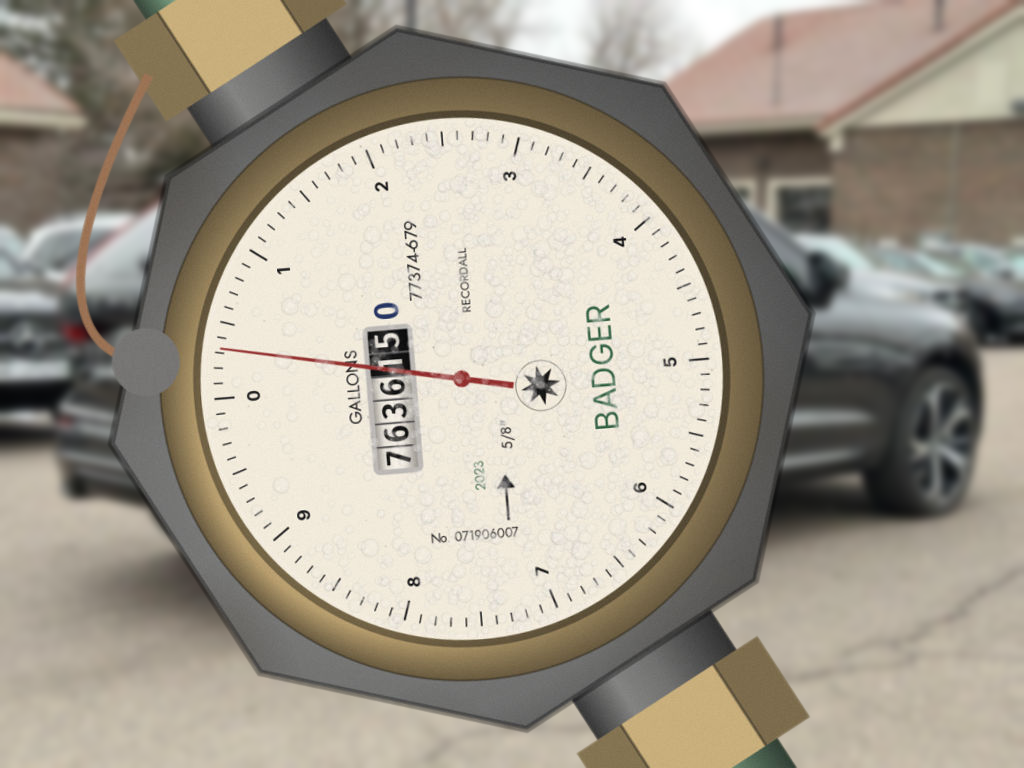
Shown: 7636150.3 gal
